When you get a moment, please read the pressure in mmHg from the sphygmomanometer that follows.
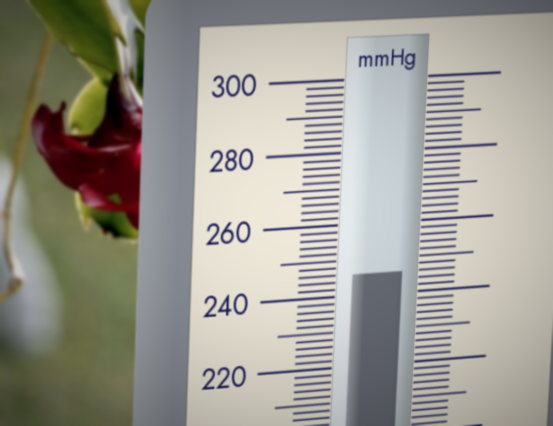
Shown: 246 mmHg
